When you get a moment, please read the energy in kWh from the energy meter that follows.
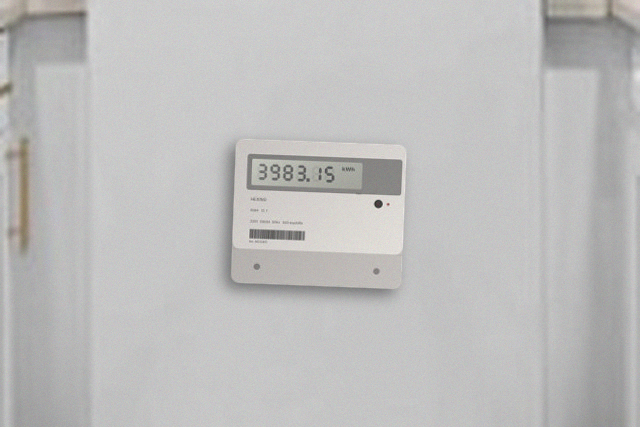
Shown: 3983.15 kWh
